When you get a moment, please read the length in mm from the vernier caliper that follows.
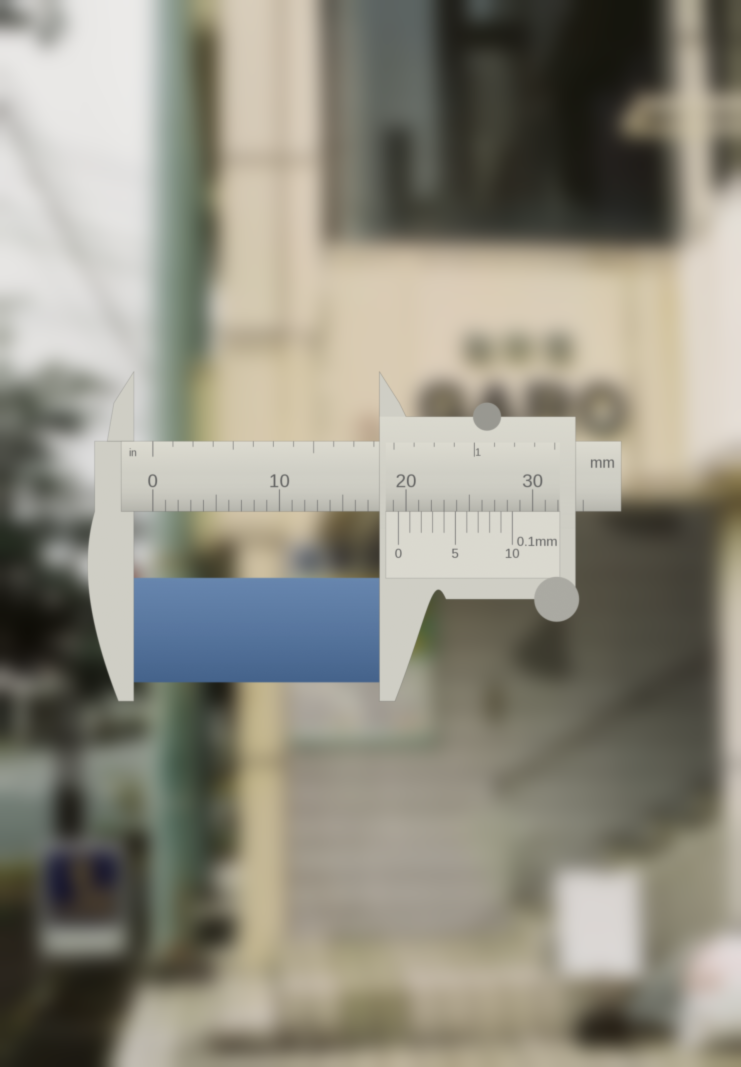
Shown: 19.4 mm
